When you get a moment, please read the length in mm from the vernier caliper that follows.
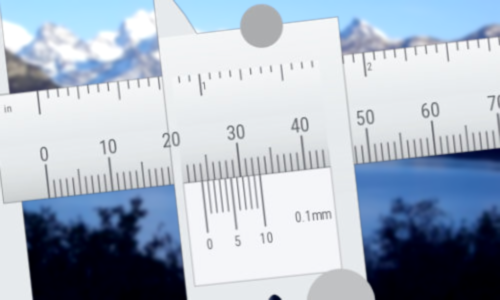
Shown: 24.0 mm
